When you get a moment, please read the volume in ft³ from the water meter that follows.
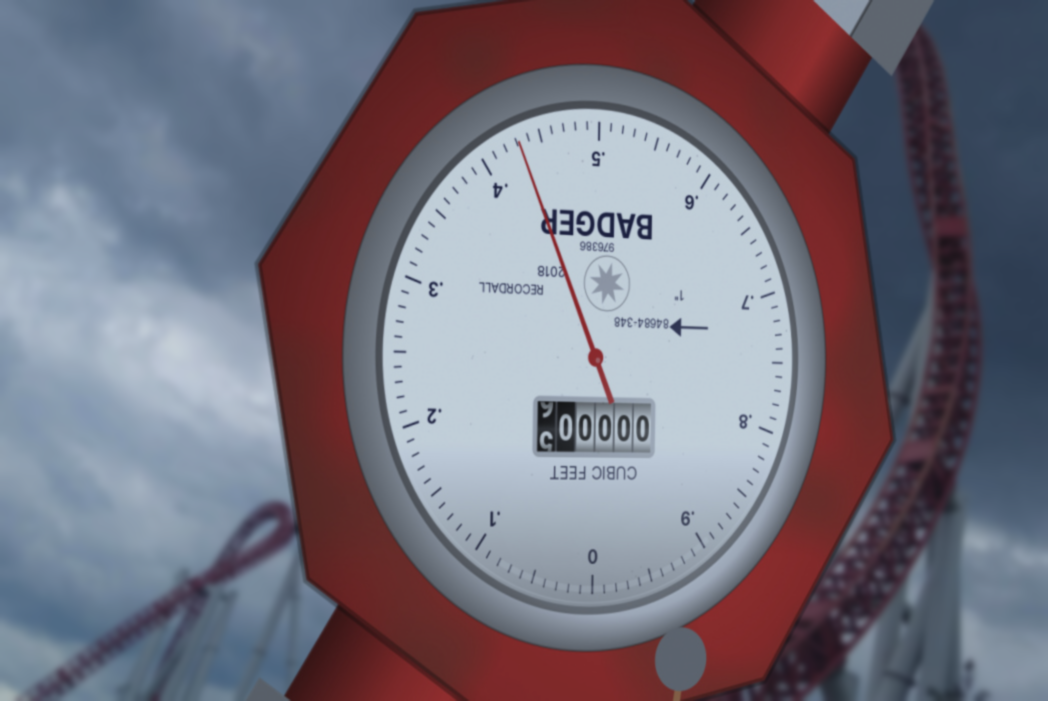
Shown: 5.43 ft³
